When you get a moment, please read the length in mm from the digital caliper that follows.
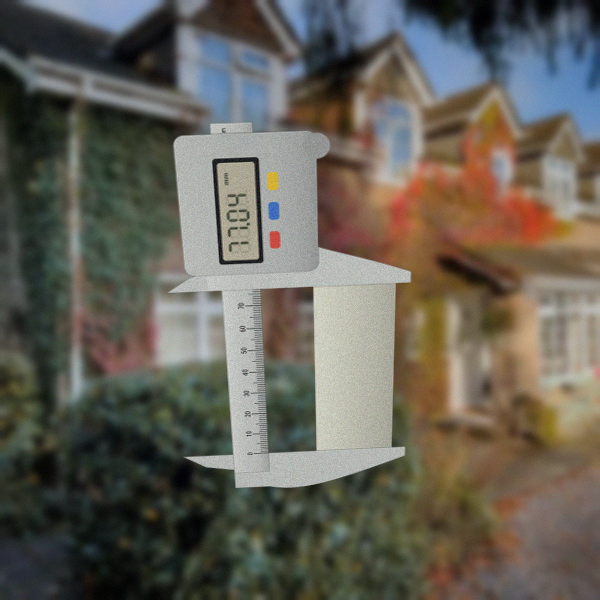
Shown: 77.04 mm
